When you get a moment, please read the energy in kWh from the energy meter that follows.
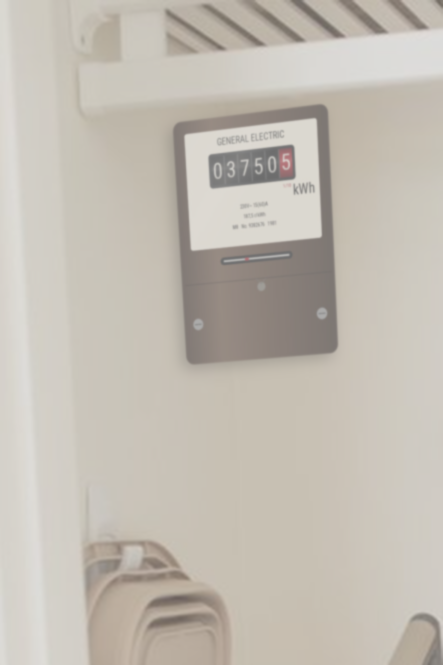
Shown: 3750.5 kWh
